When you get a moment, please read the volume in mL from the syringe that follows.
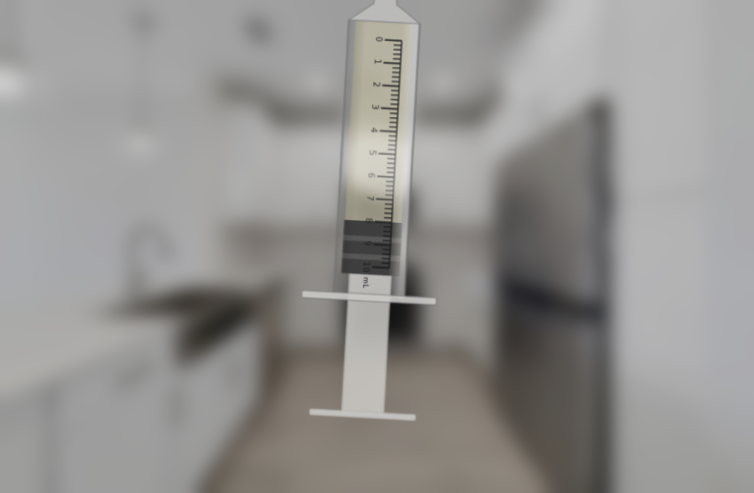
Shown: 8 mL
